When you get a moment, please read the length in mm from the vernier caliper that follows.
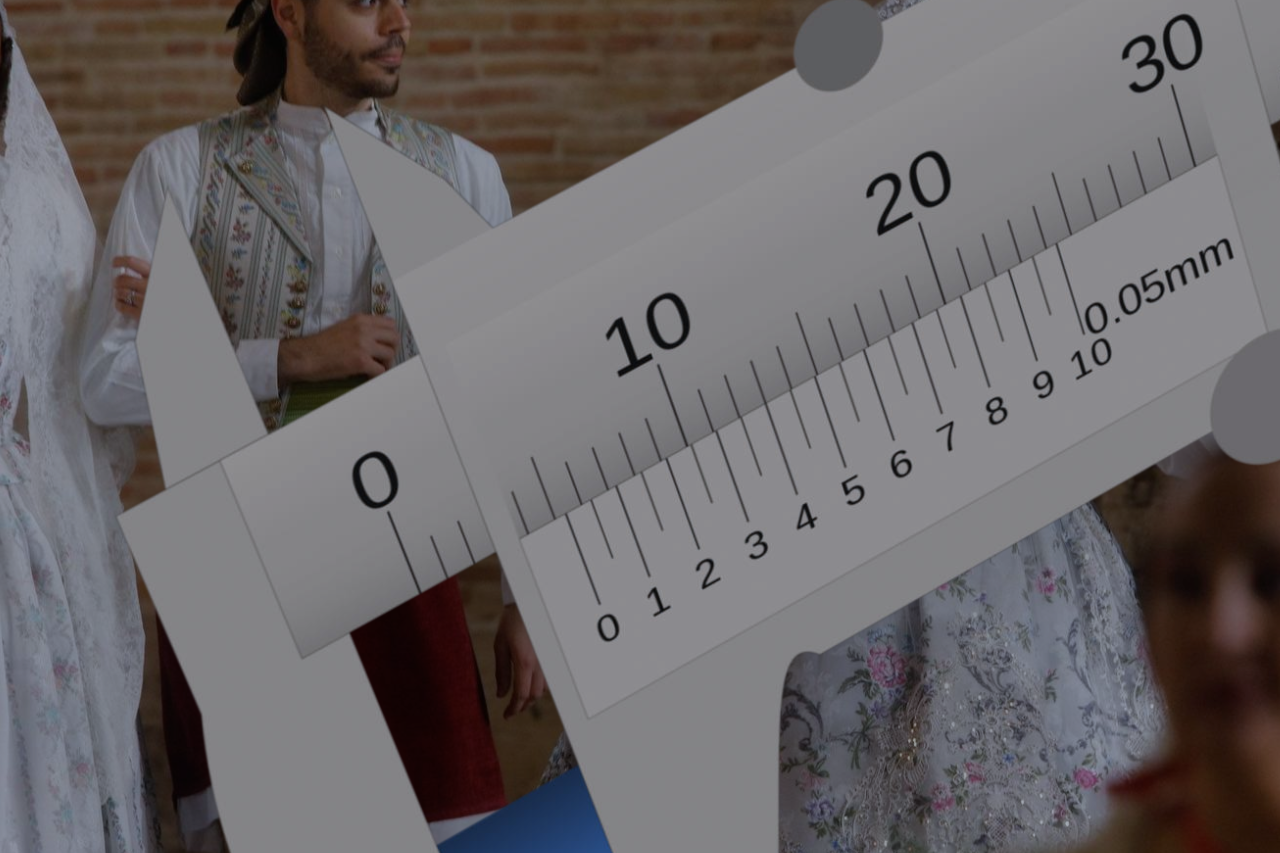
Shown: 5.40 mm
